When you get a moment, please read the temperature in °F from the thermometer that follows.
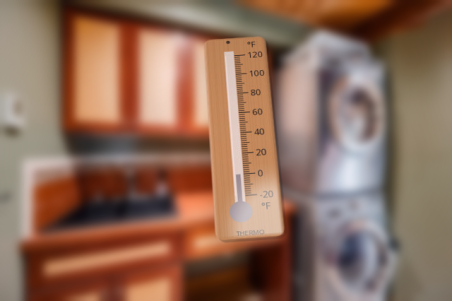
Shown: 0 °F
